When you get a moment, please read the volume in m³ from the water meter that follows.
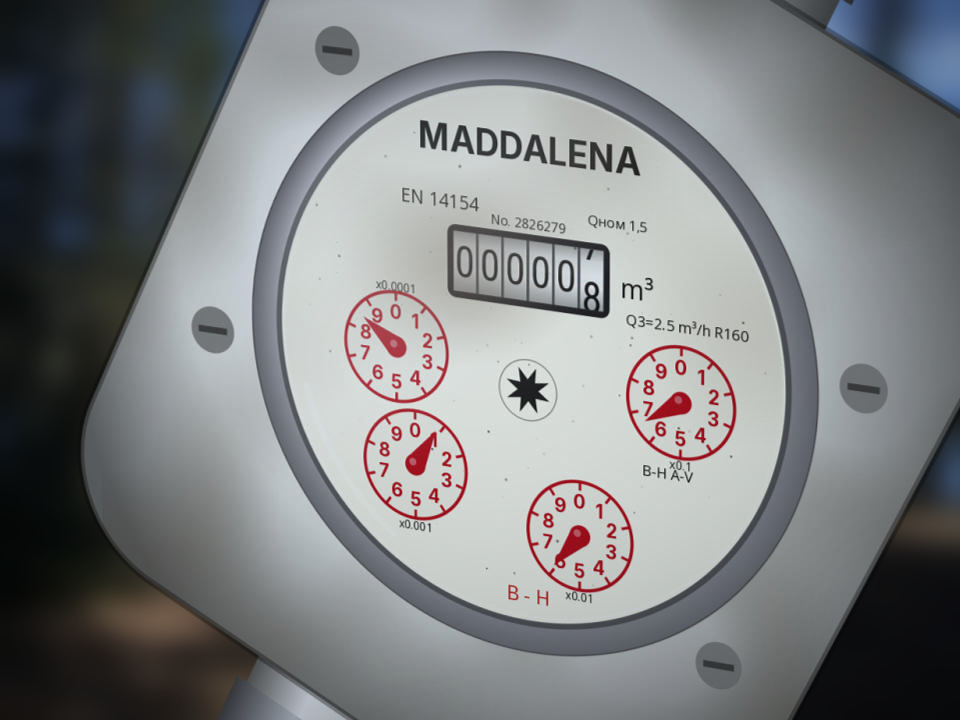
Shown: 7.6608 m³
